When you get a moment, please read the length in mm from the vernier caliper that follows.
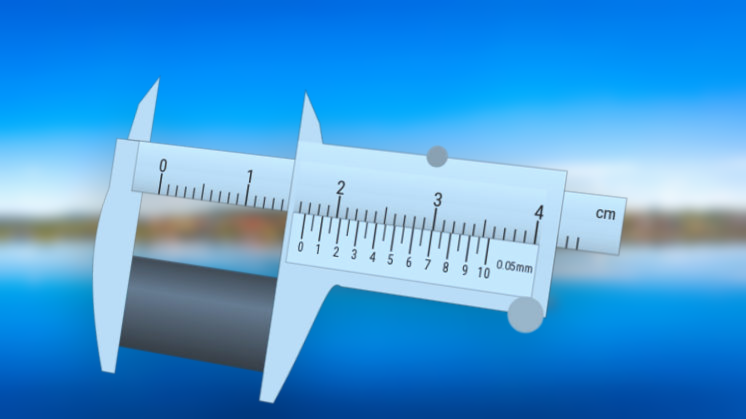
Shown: 16.6 mm
